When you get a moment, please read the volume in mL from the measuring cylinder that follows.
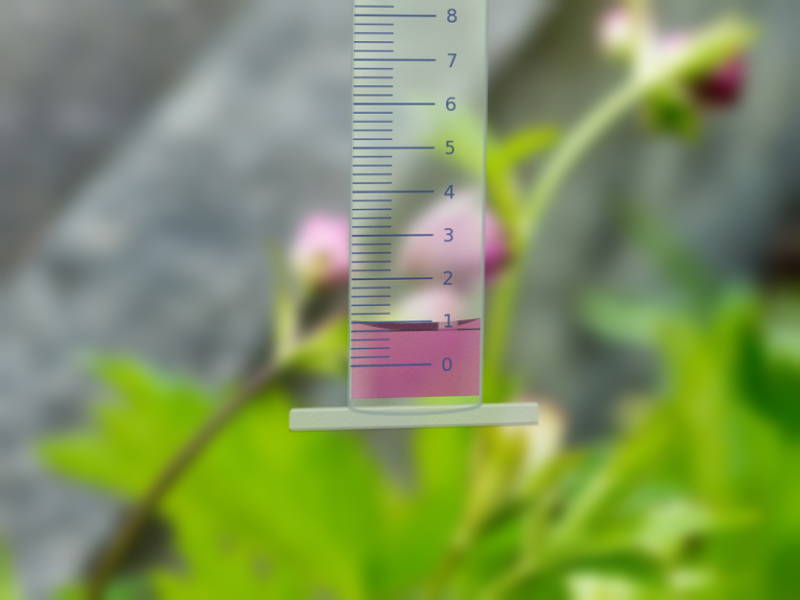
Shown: 0.8 mL
